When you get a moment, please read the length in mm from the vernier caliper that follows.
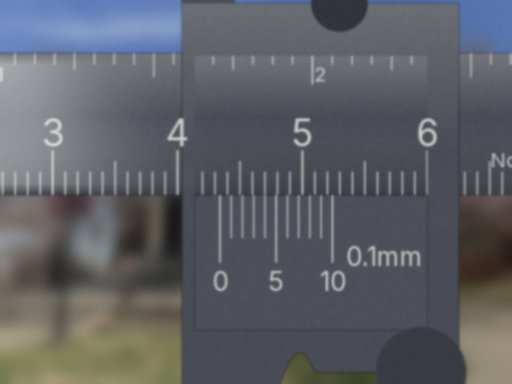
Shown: 43.4 mm
